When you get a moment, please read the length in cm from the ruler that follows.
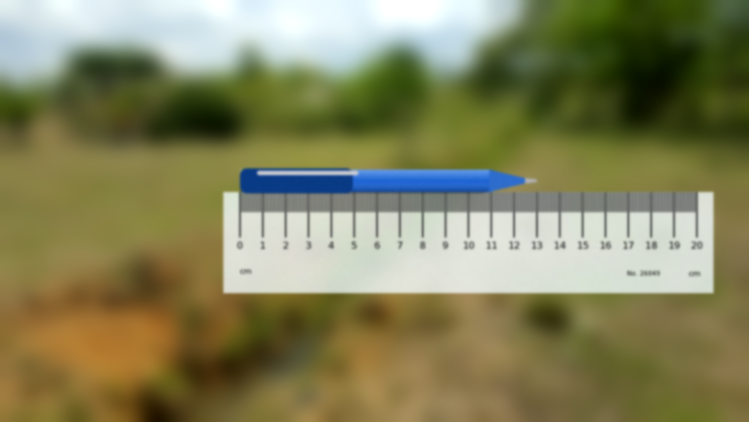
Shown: 13 cm
